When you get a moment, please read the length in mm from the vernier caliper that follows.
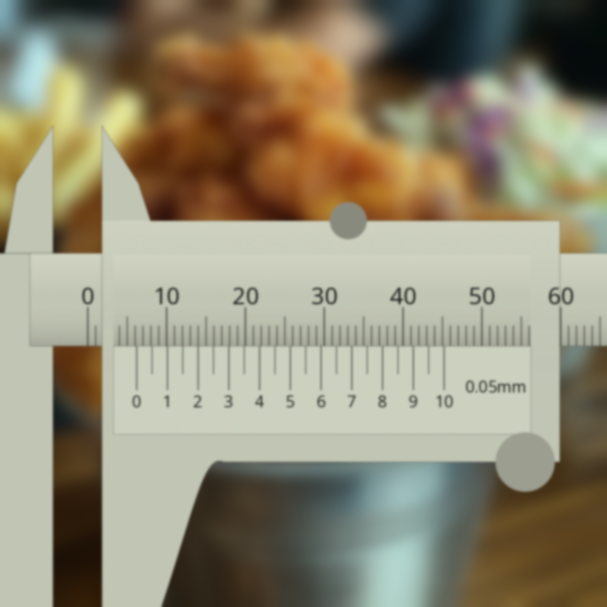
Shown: 6.2 mm
